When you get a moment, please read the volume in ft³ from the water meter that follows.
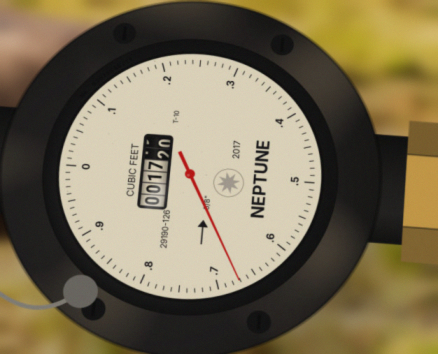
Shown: 1719.67 ft³
